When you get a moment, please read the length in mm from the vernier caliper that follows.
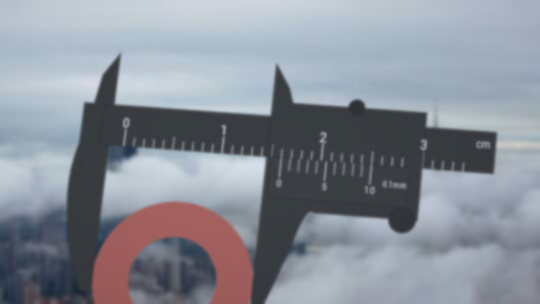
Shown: 16.0 mm
